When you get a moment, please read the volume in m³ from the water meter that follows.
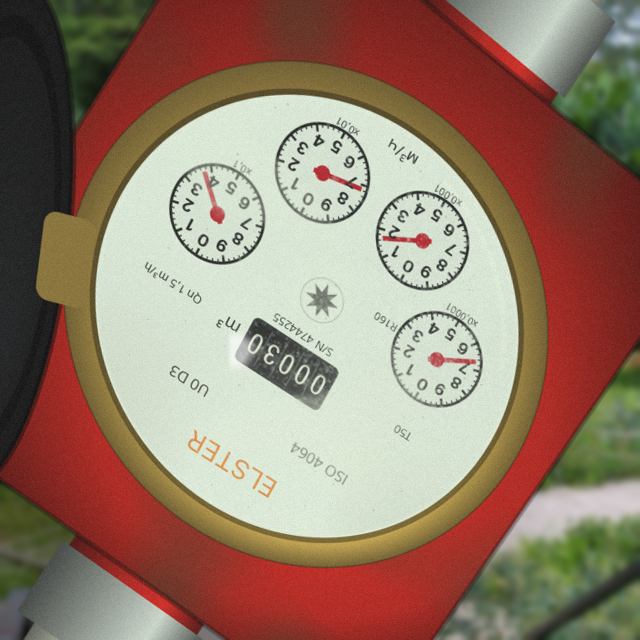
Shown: 30.3716 m³
